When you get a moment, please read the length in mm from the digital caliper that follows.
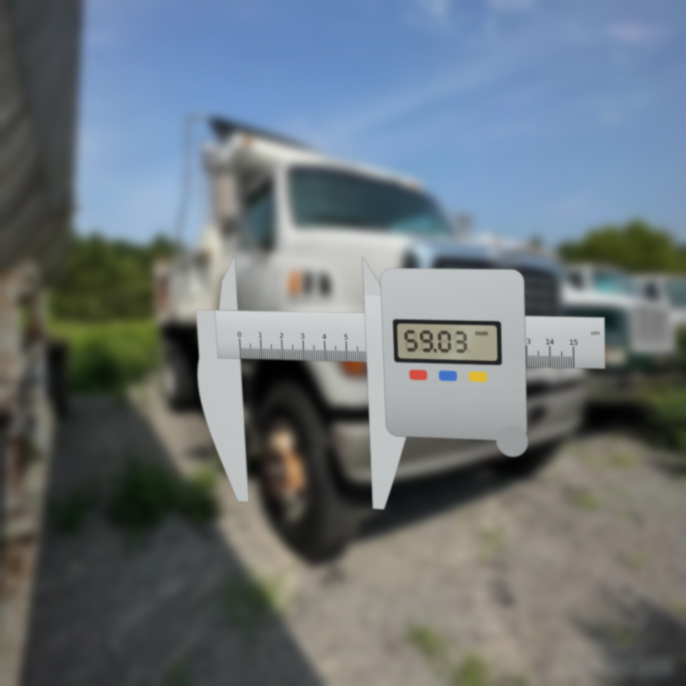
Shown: 59.03 mm
